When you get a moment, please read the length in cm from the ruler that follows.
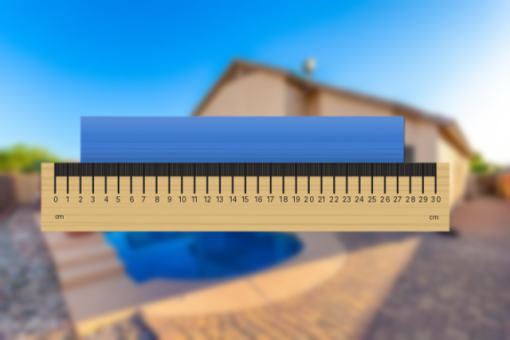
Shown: 25.5 cm
